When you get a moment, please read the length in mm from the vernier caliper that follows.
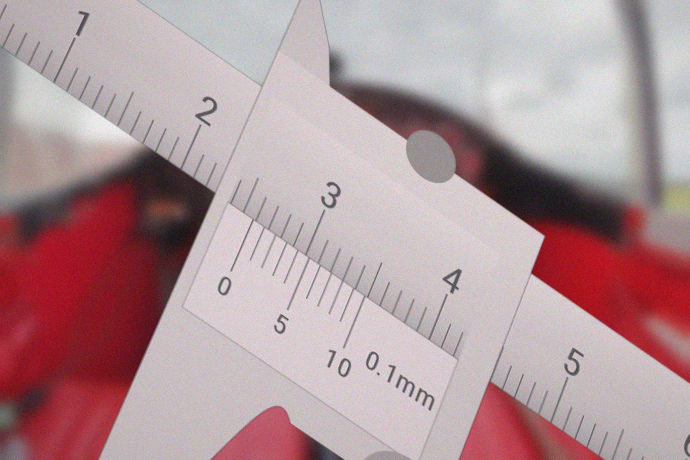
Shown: 25.8 mm
